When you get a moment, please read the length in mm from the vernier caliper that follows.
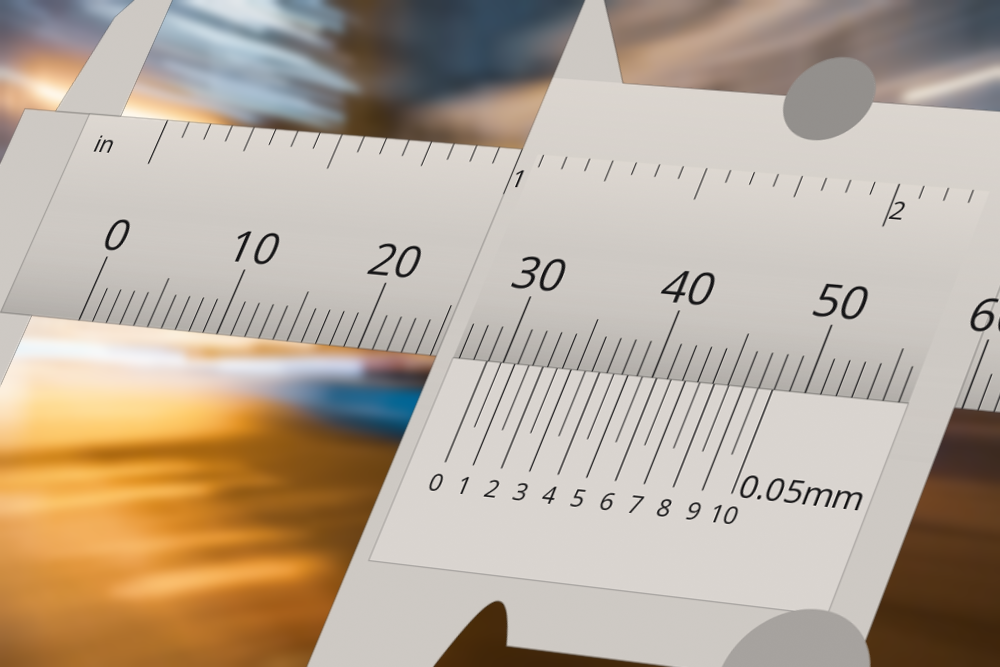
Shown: 28.9 mm
